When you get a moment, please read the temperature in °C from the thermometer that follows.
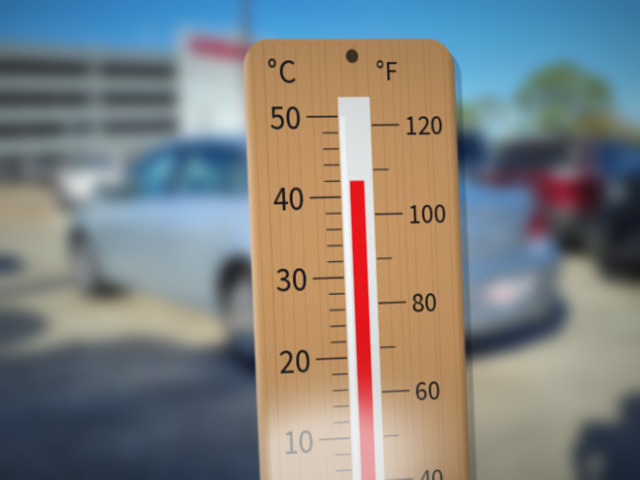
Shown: 42 °C
